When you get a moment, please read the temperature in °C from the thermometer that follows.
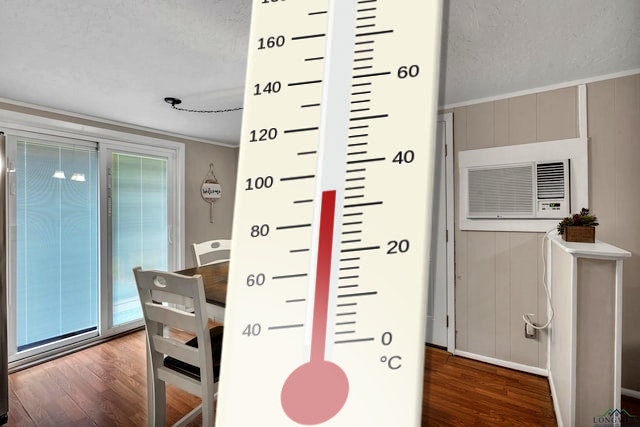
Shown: 34 °C
